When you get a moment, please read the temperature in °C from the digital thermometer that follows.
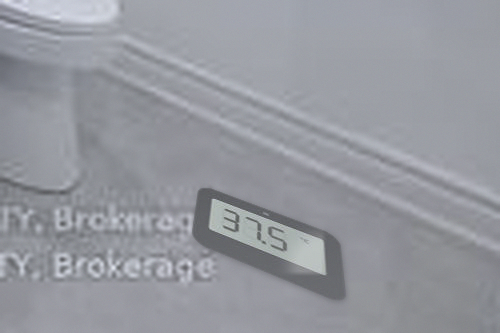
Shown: 37.5 °C
